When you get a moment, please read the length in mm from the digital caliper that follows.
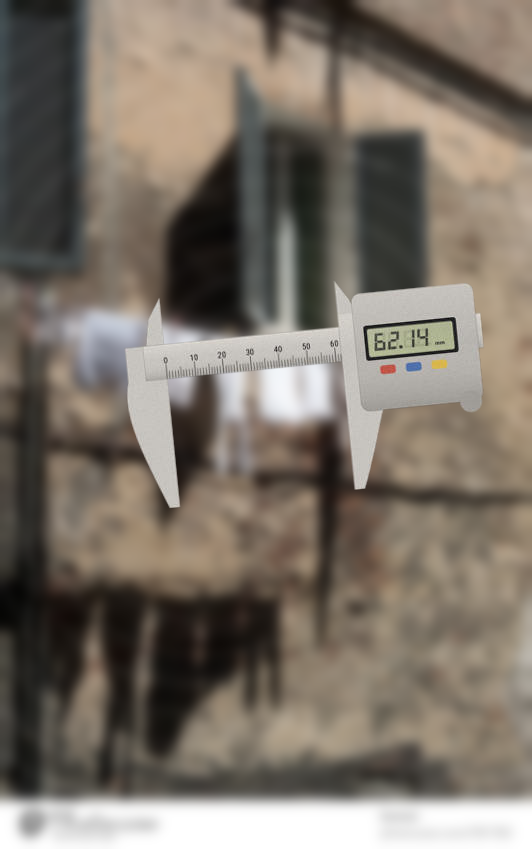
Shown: 62.14 mm
